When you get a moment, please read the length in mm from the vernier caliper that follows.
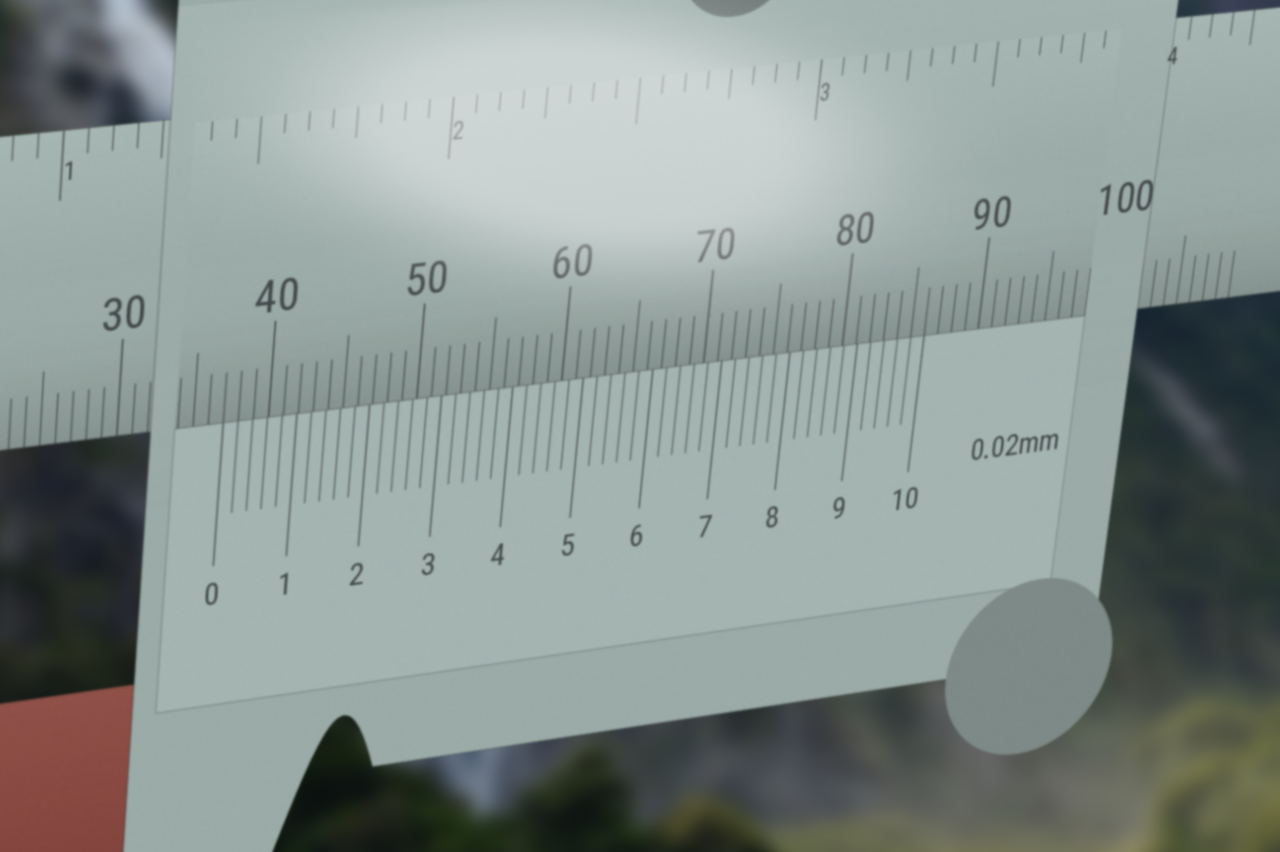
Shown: 37.0 mm
